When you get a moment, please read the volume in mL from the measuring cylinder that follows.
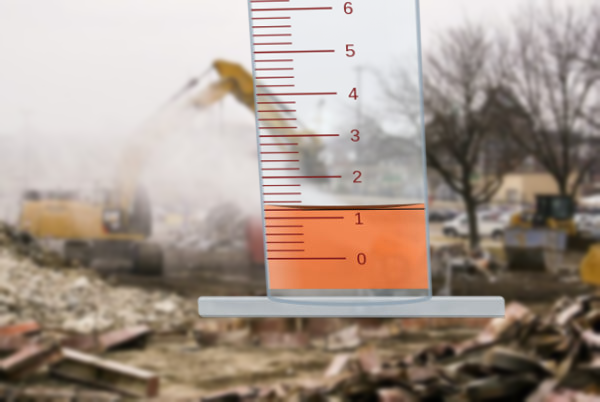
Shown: 1.2 mL
